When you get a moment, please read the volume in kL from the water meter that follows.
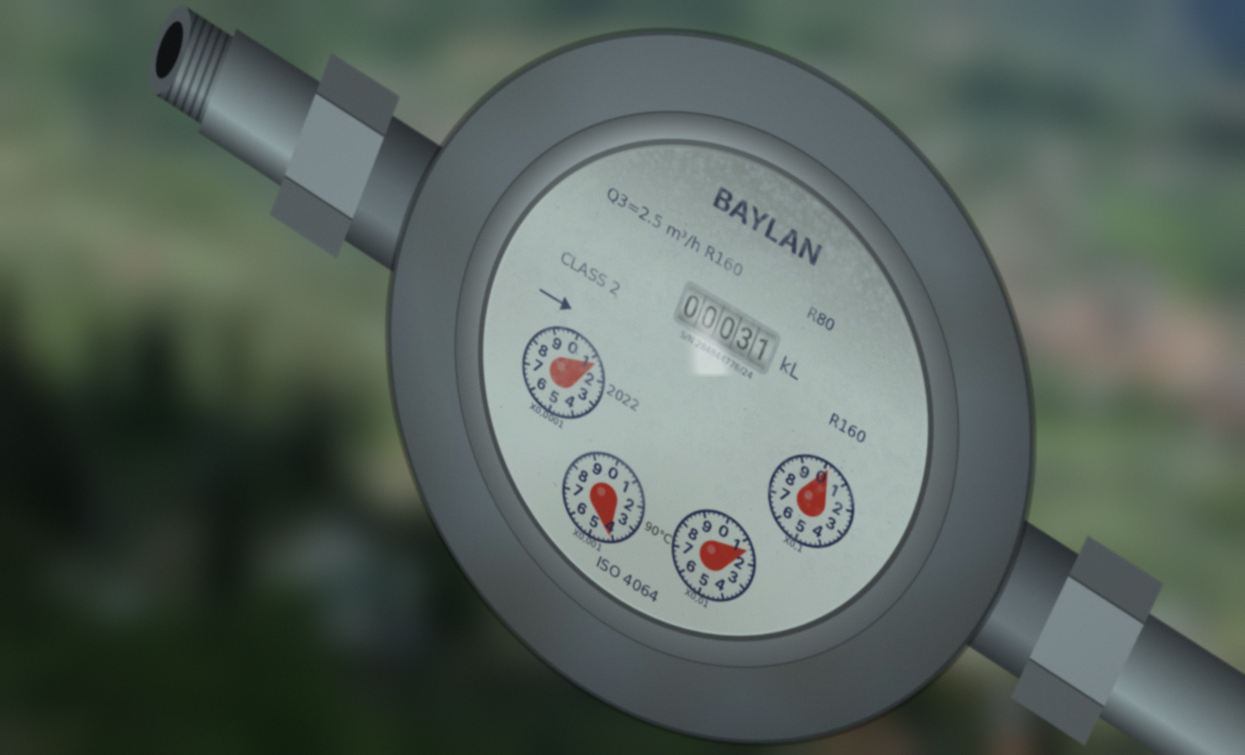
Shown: 31.0141 kL
